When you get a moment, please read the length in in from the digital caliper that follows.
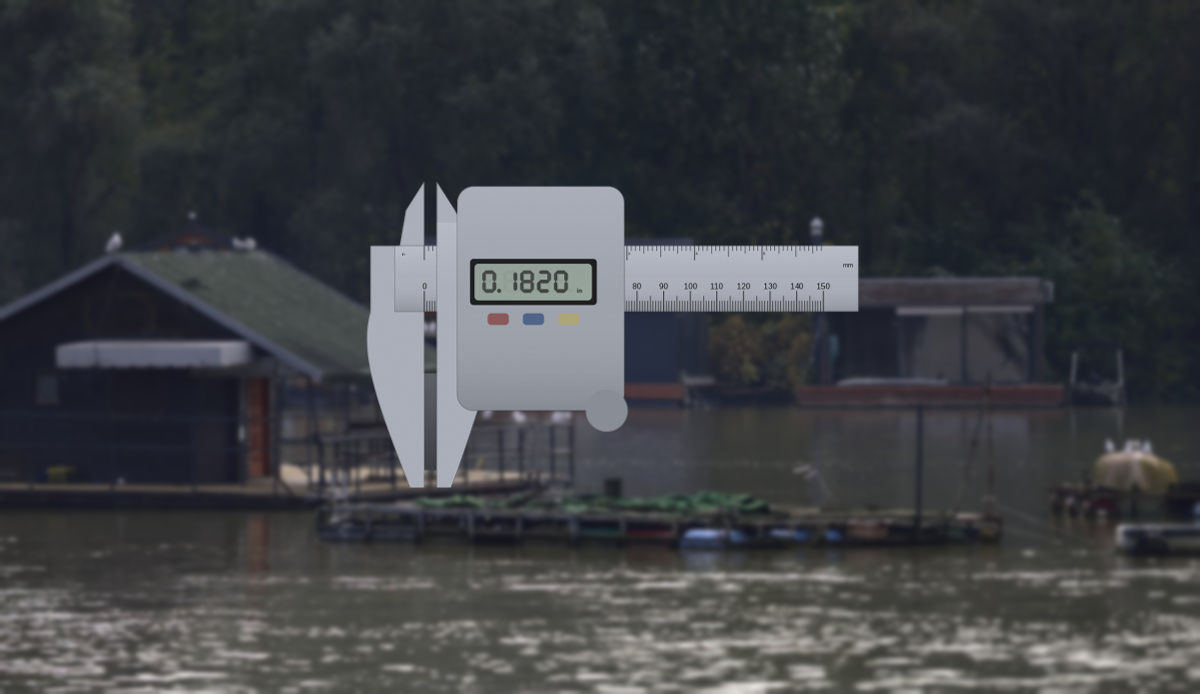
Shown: 0.1820 in
